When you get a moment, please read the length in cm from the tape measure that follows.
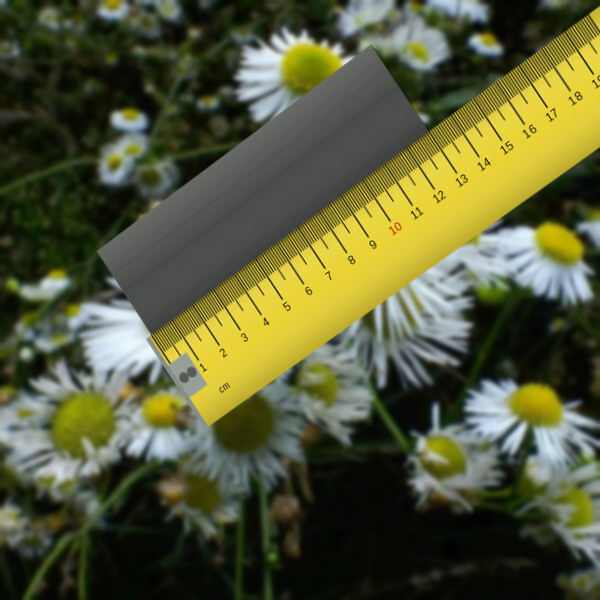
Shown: 13 cm
